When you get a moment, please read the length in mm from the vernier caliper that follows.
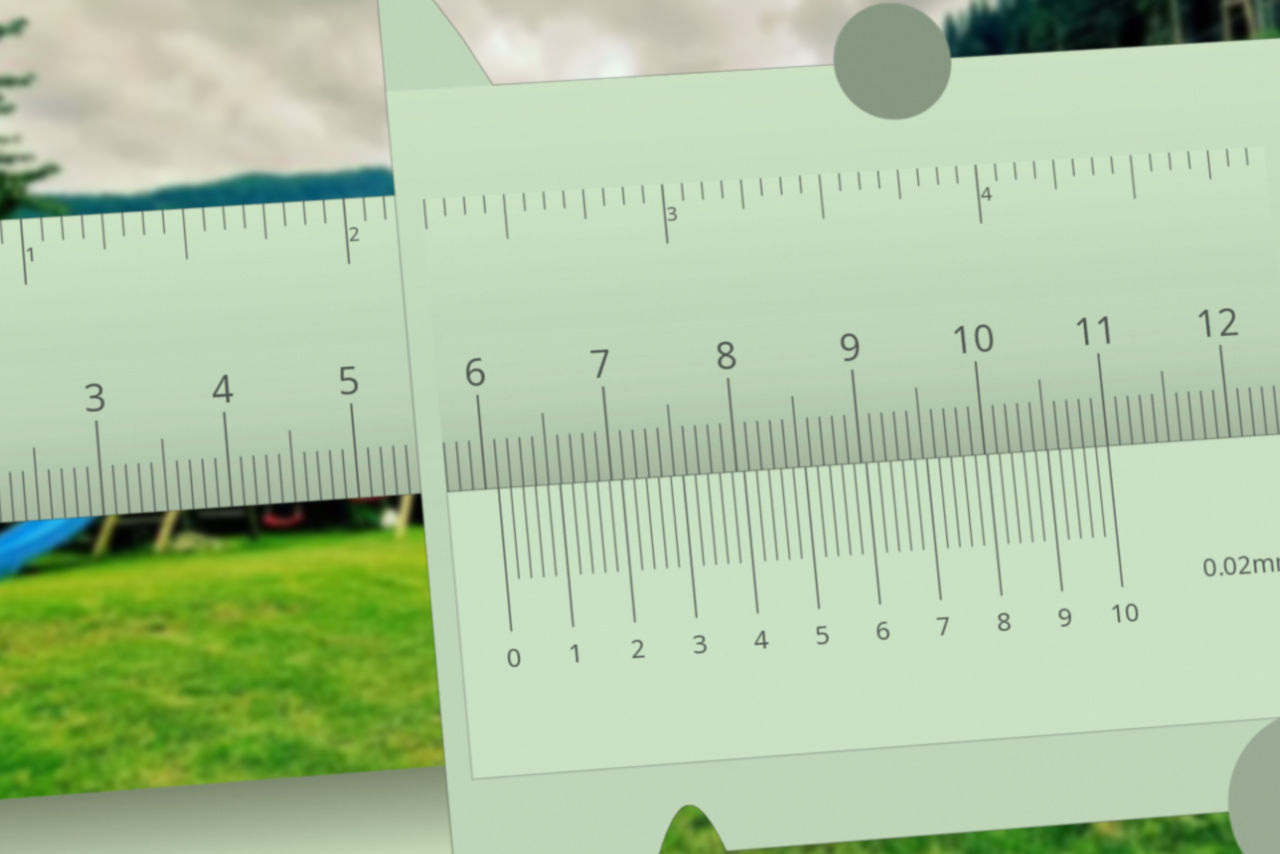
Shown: 61.0 mm
